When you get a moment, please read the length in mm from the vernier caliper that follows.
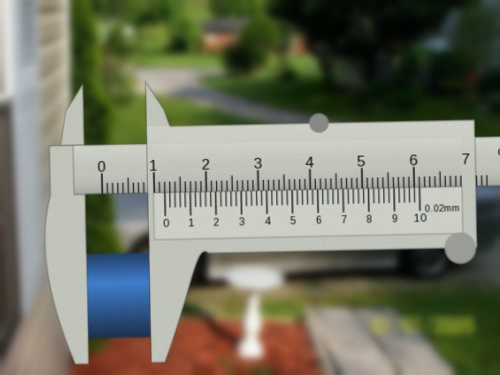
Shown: 12.0 mm
